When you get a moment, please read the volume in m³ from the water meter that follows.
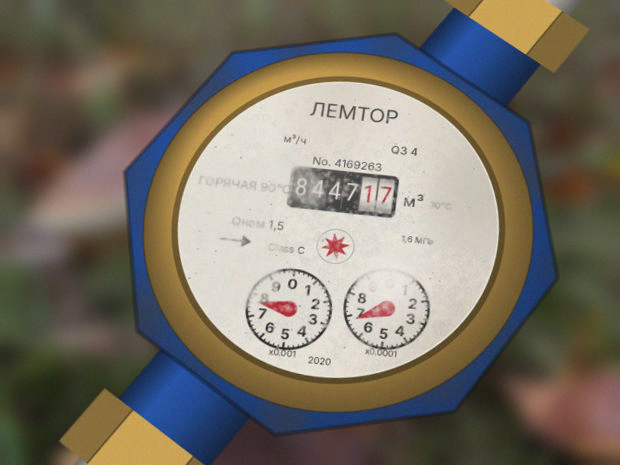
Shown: 8447.1776 m³
